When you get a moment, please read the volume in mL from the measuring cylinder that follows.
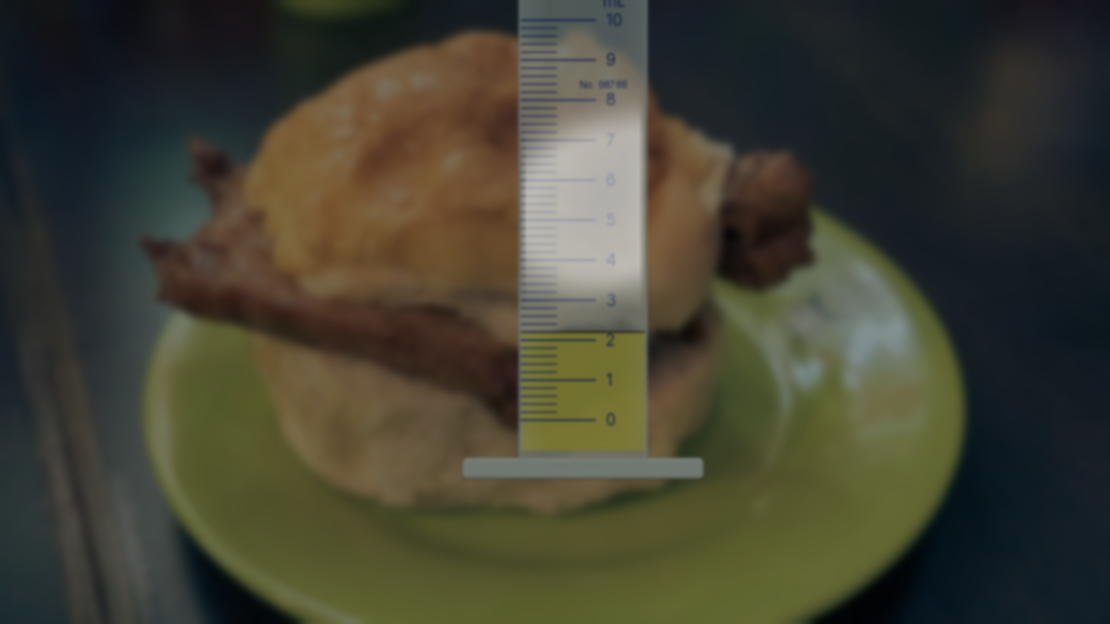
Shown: 2.2 mL
